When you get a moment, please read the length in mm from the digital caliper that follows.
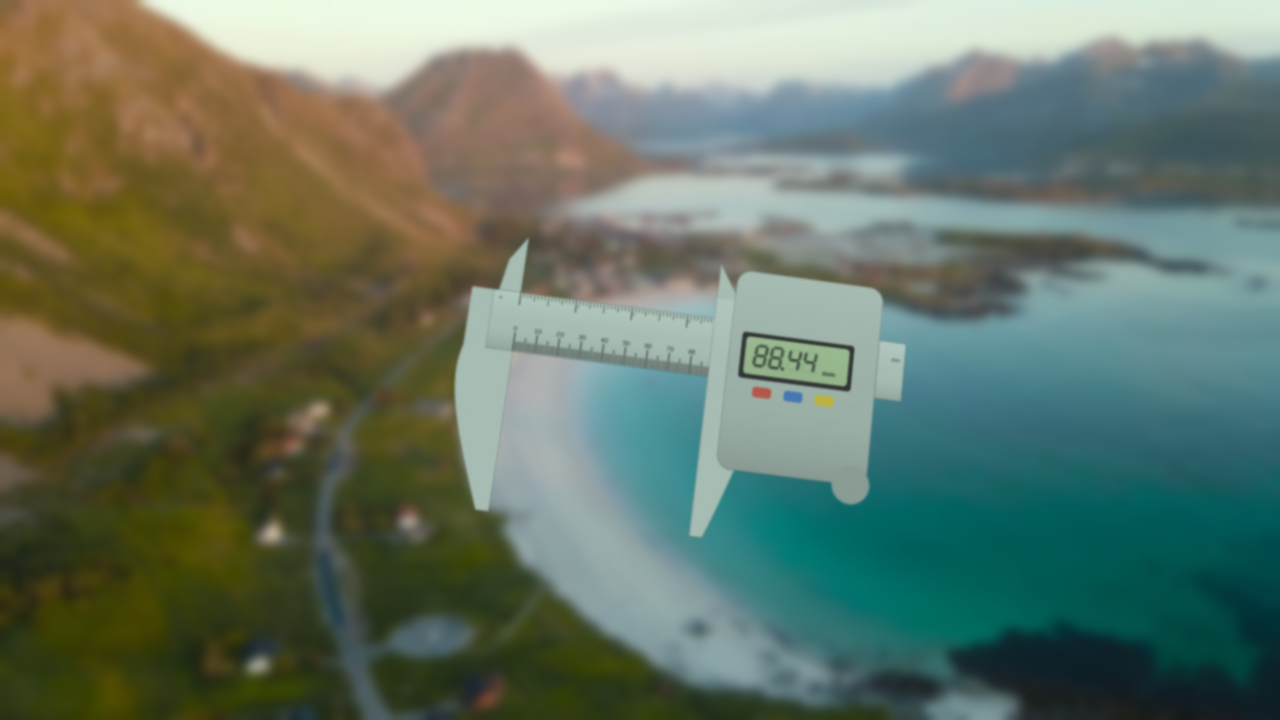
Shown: 88.44 mm
